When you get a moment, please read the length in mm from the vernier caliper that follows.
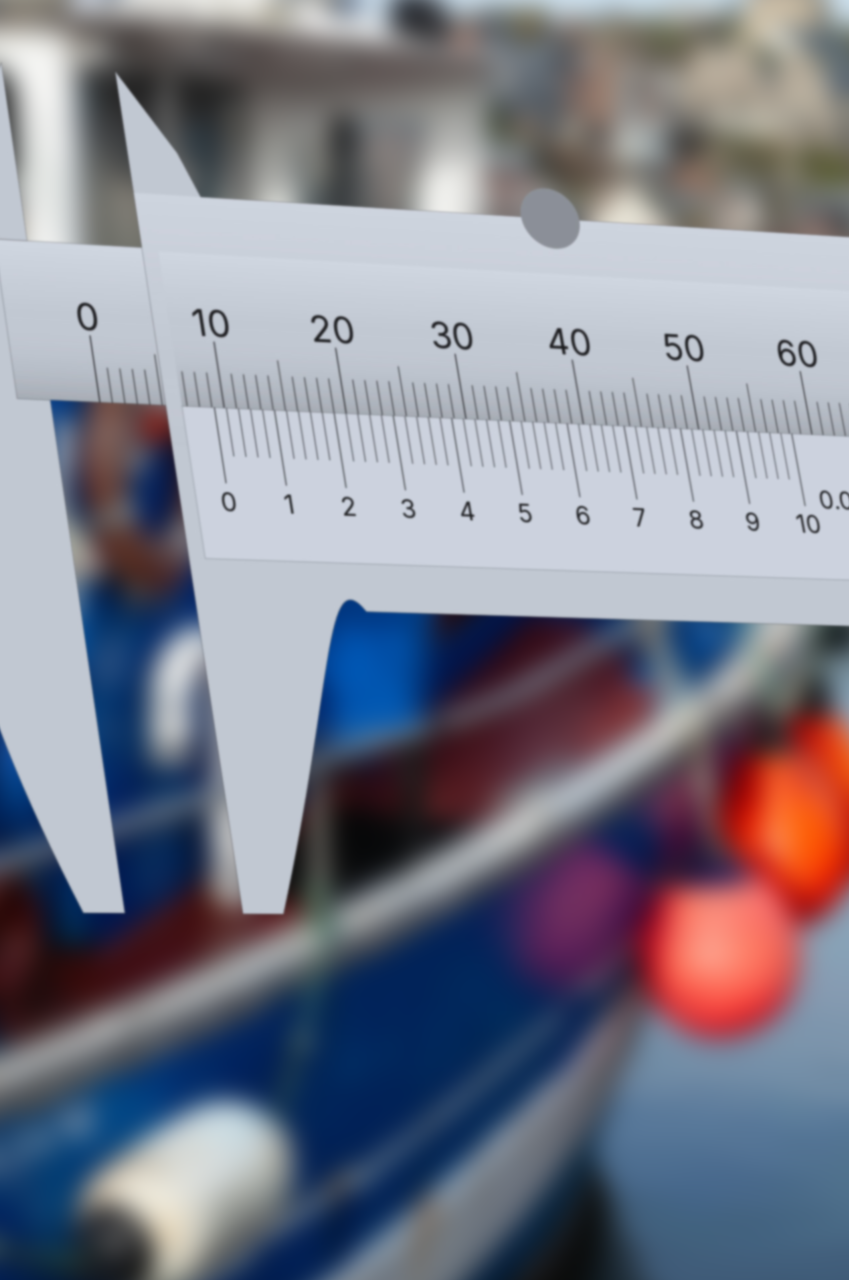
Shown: 9.2 mm
